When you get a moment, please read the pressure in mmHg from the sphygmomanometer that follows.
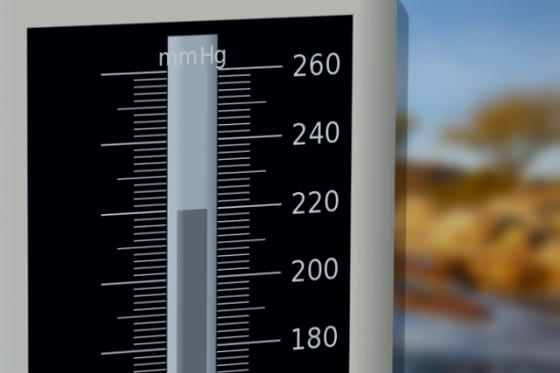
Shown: 220 mmHg
